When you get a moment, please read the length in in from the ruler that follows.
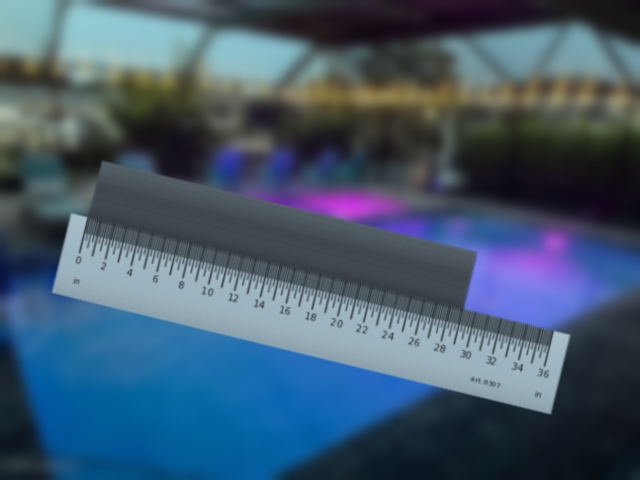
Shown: 29 in
